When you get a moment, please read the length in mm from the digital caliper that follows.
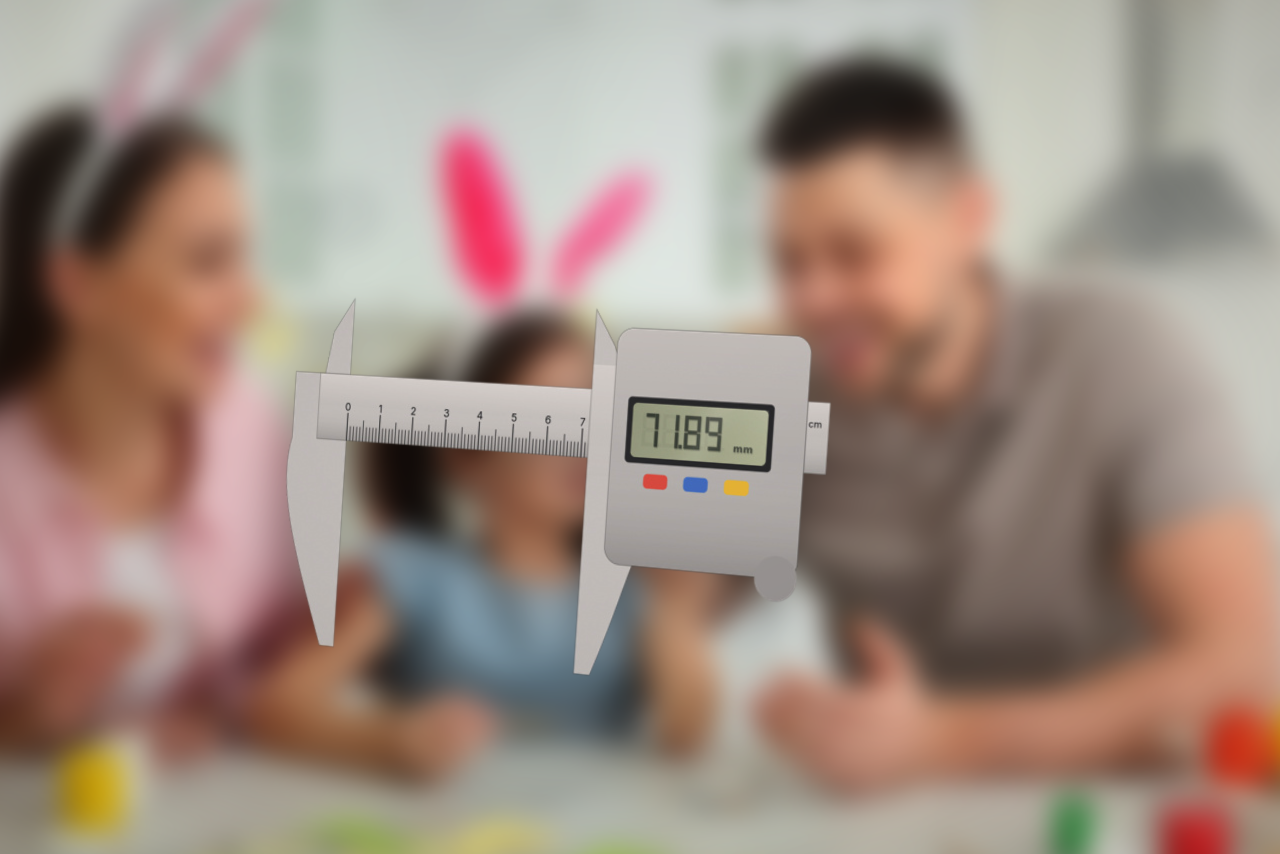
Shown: 71.89 mm
